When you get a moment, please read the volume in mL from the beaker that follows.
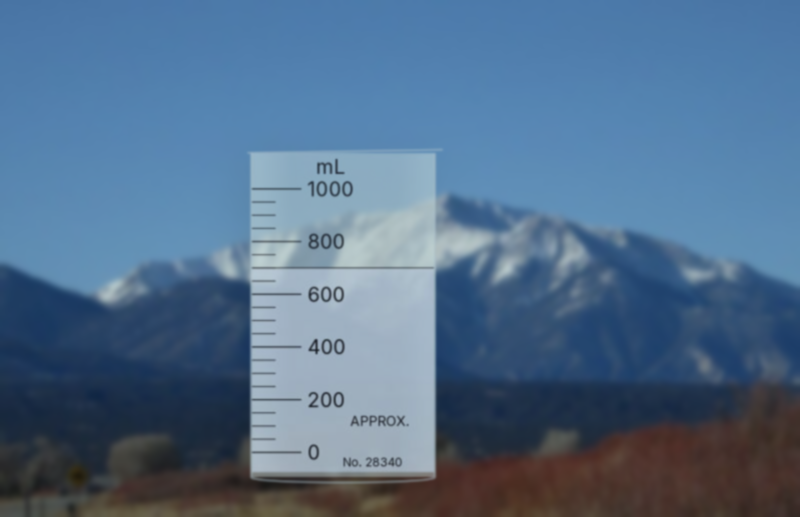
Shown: 700 mL
